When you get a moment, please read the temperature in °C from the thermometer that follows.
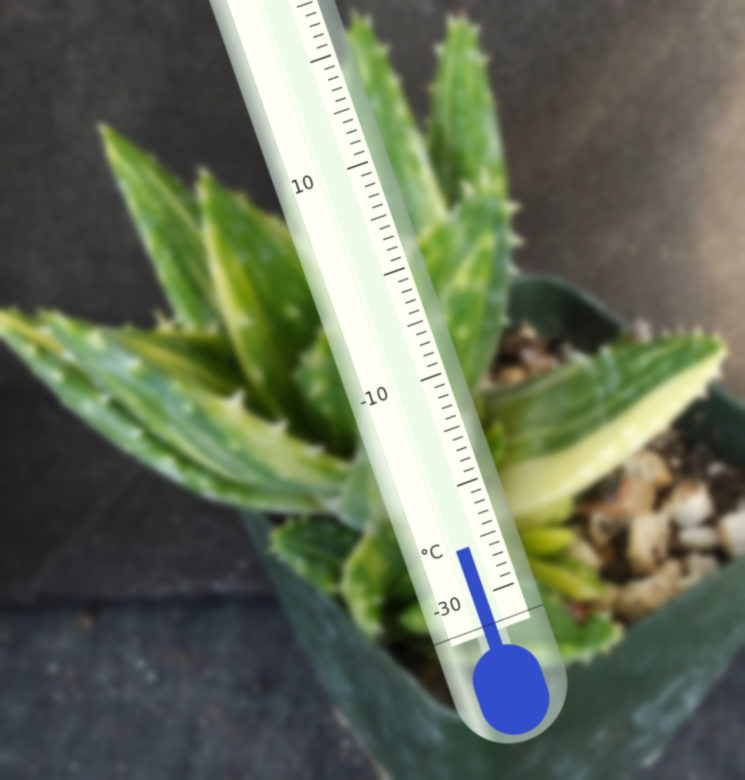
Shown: -25.5 °C
